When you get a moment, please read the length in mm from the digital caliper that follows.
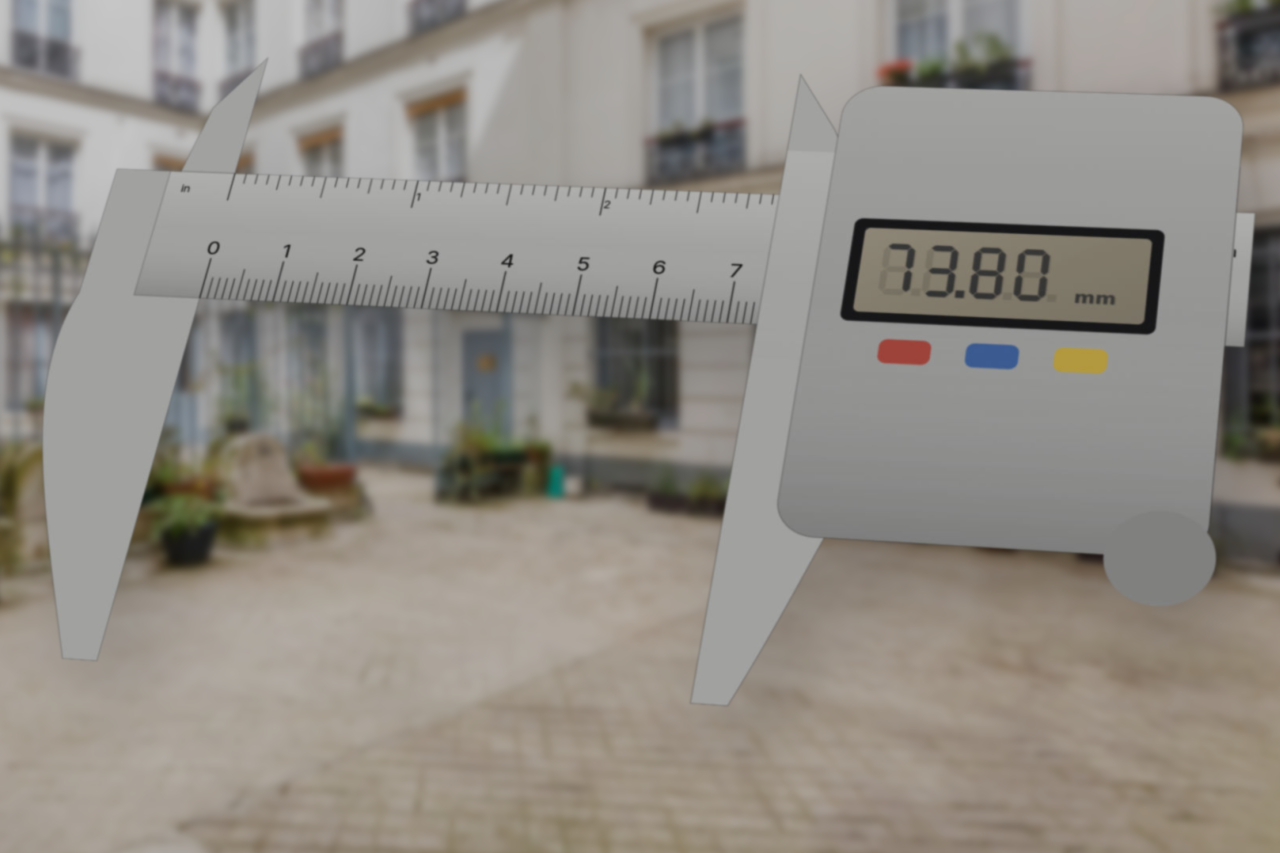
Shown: 73.80 mm
